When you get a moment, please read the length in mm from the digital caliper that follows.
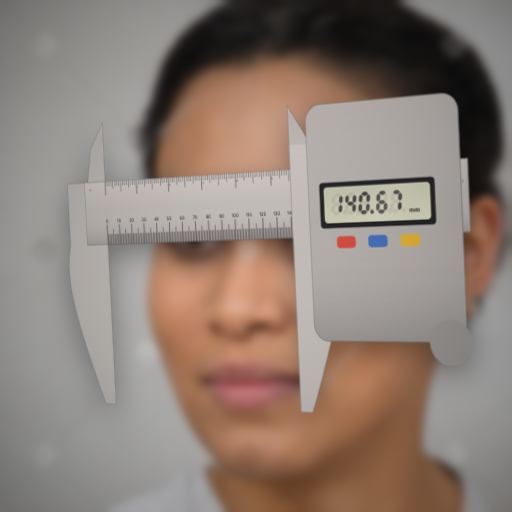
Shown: 140.67 mm
